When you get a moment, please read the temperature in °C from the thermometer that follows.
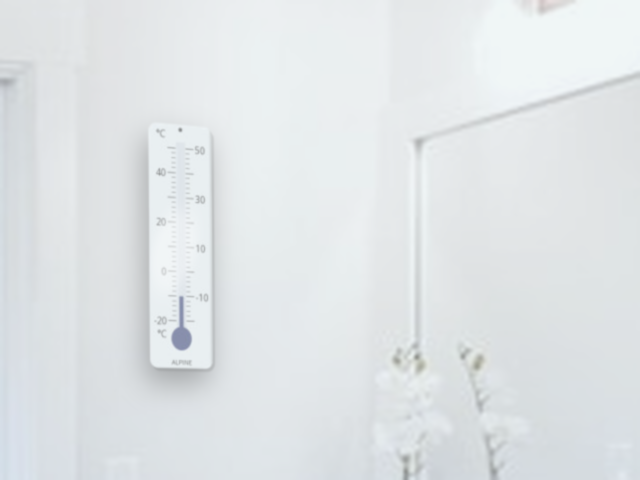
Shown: -10 °C
